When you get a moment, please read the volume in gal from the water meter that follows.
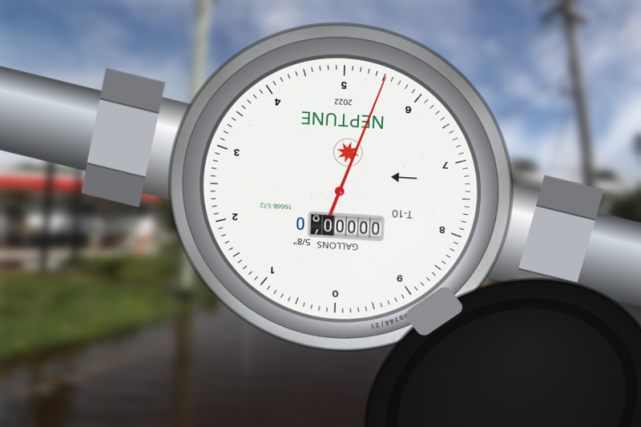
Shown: 75.5 gal
